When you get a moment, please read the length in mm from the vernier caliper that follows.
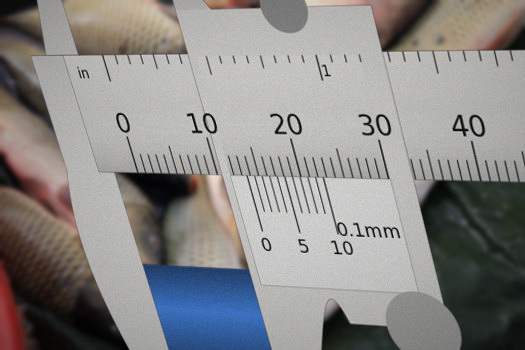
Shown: 13.6 mm
